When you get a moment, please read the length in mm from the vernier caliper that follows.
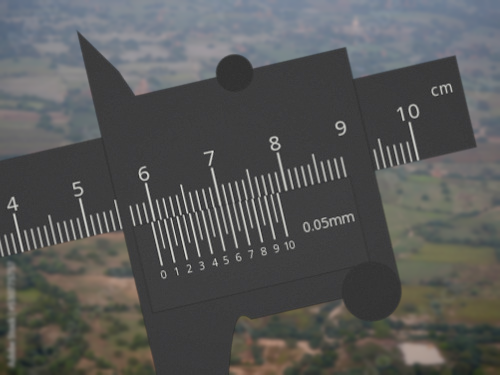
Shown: 59.6 mm
